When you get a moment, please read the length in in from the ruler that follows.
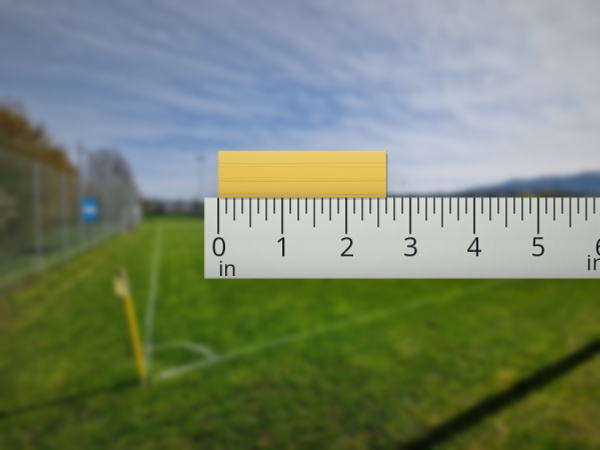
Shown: 2.625 in
